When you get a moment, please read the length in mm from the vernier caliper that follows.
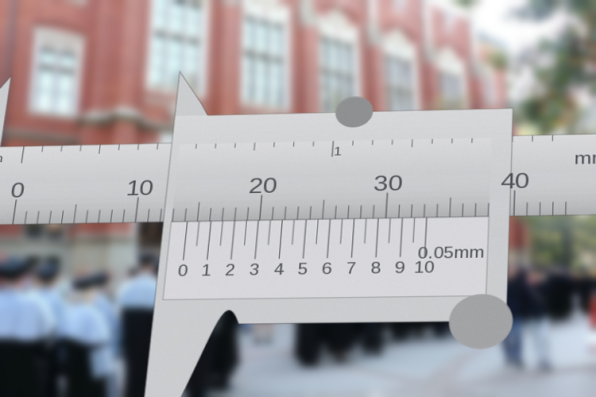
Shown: 14.2 mm
